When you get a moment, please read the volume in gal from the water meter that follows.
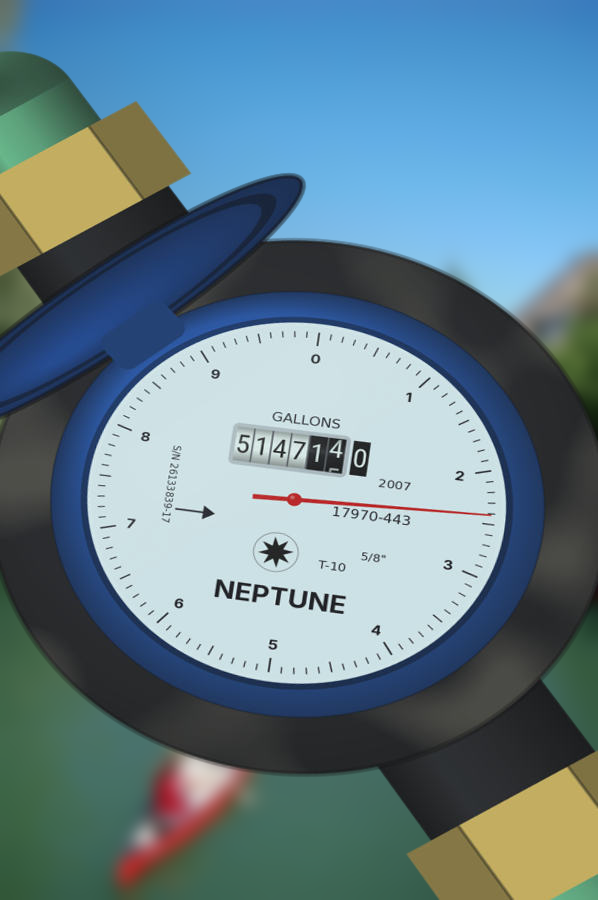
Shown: 5147142.4 gal
